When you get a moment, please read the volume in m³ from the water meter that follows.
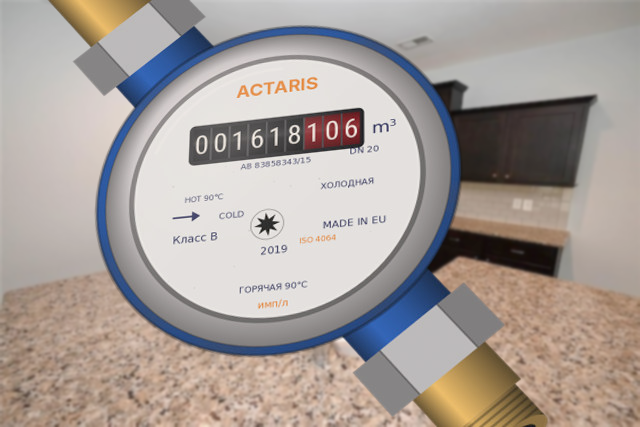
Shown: 1618.106 m³
